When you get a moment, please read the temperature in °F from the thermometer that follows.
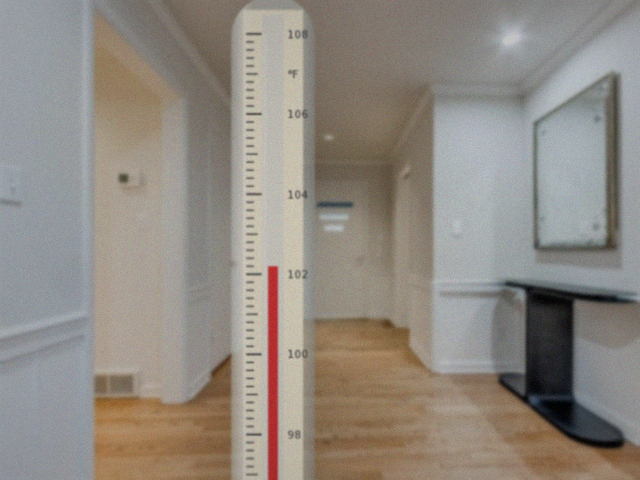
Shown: 102.2 °F
